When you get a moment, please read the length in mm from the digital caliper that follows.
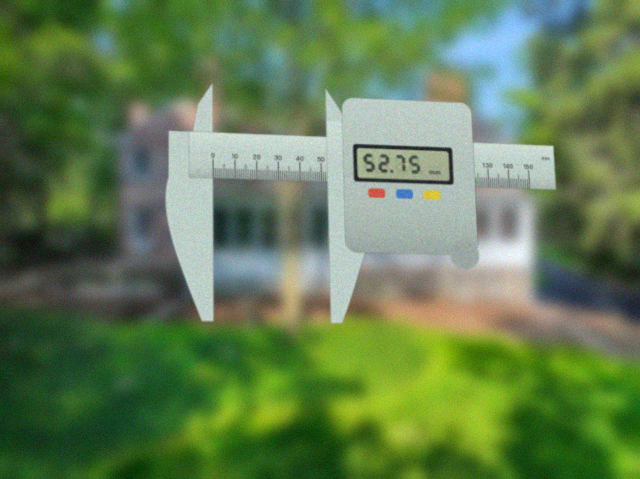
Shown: 52.75 mm
